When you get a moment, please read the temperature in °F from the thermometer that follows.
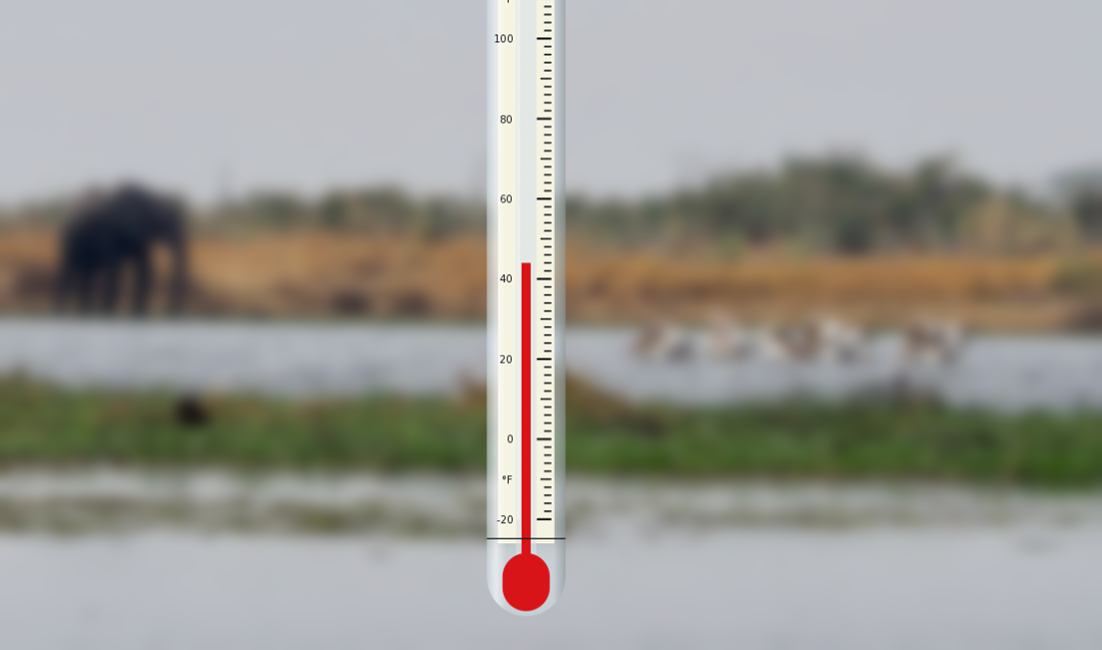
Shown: 44 °F
